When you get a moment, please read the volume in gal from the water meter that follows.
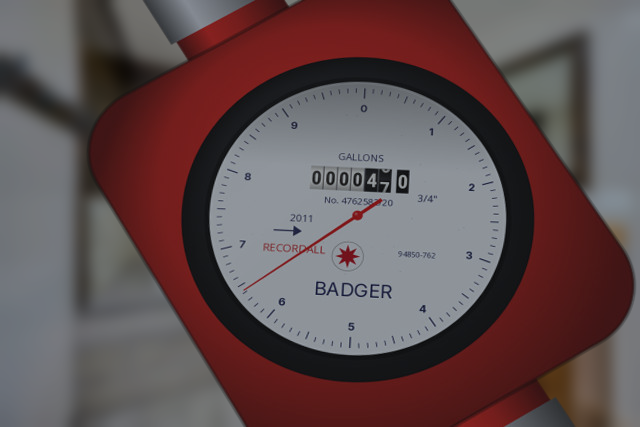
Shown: 466.4 gal
